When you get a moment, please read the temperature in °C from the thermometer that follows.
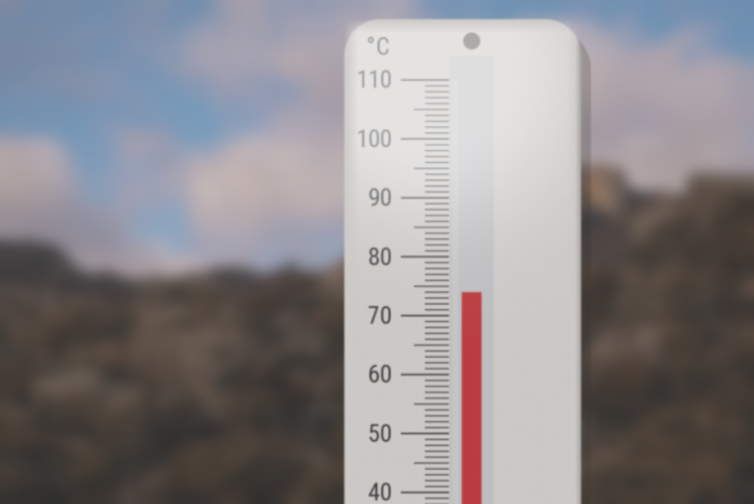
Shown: 74 °C
